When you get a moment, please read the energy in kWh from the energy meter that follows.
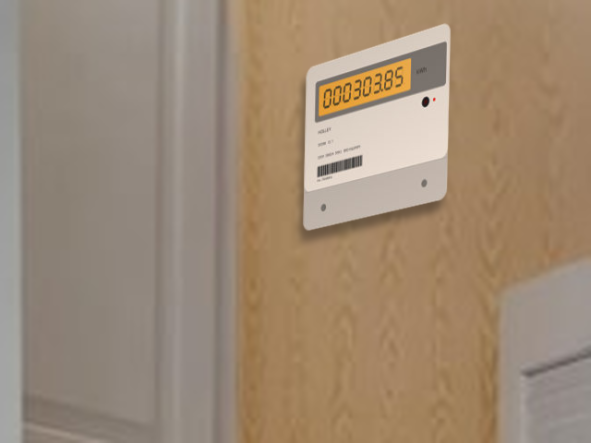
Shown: 303.85 kWh
